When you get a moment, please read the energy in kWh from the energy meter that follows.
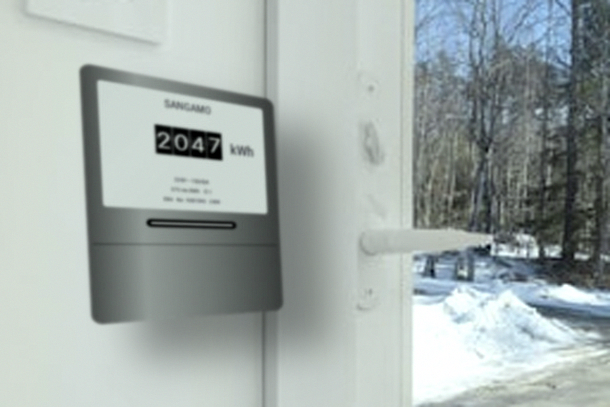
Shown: 2047 kWh
